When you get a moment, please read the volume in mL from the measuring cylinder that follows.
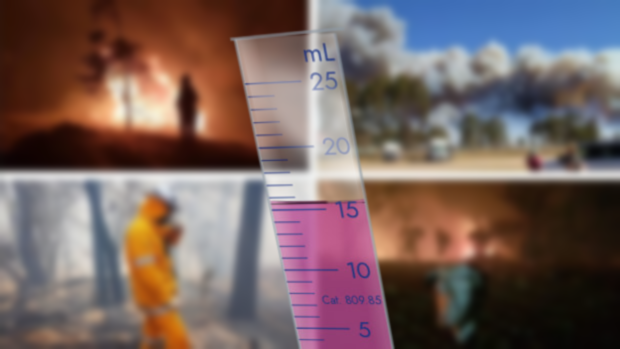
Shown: 15.5 mL
